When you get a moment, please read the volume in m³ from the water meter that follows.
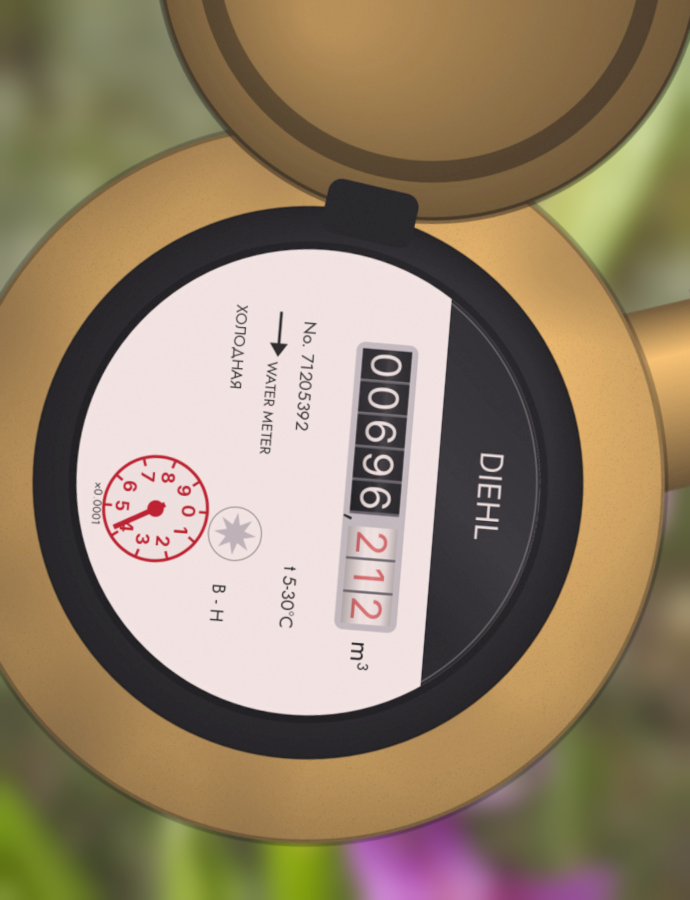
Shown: 696.2124 m³
